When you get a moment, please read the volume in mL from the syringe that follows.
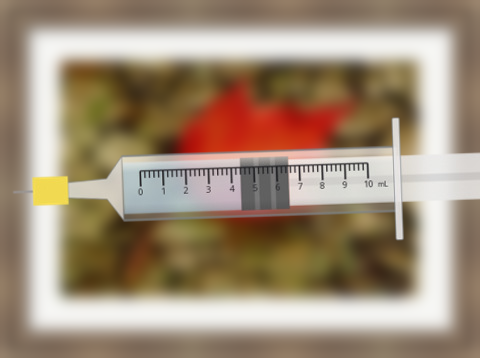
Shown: 4.4 mL
